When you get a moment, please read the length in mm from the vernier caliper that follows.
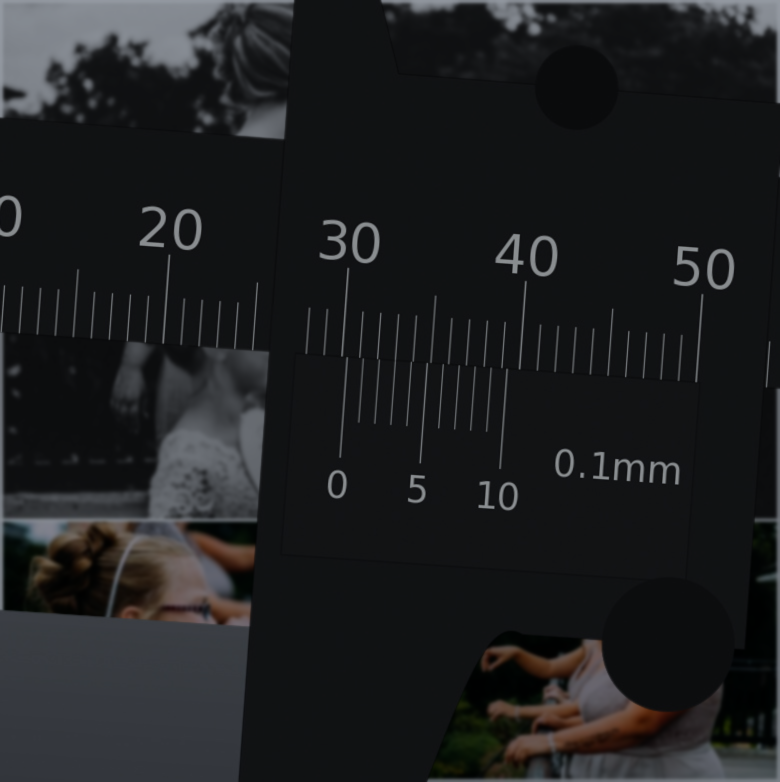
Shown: 30.3 mm
